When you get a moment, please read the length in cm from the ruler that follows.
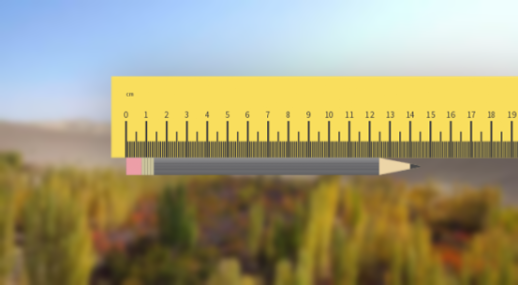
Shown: 14.5 cm
